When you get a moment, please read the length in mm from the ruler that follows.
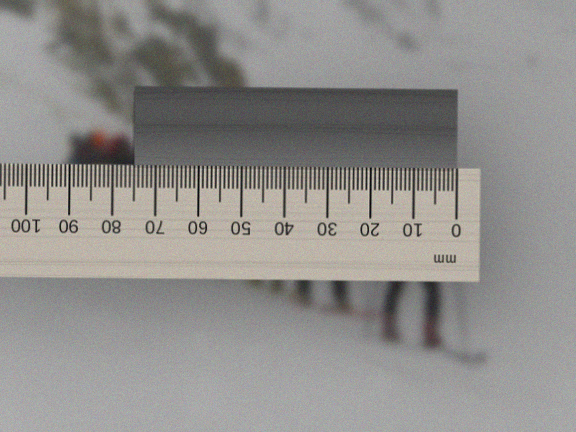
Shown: 75 mm
